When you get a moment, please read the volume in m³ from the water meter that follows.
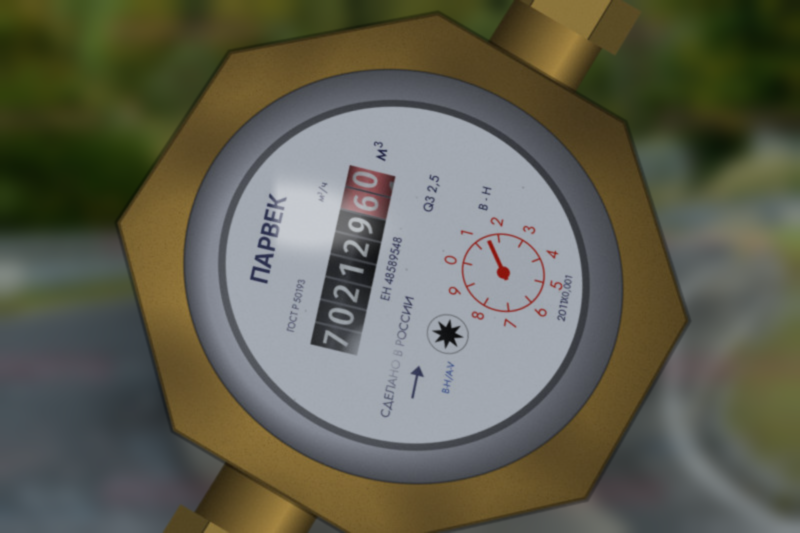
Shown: 702129.601 m³
